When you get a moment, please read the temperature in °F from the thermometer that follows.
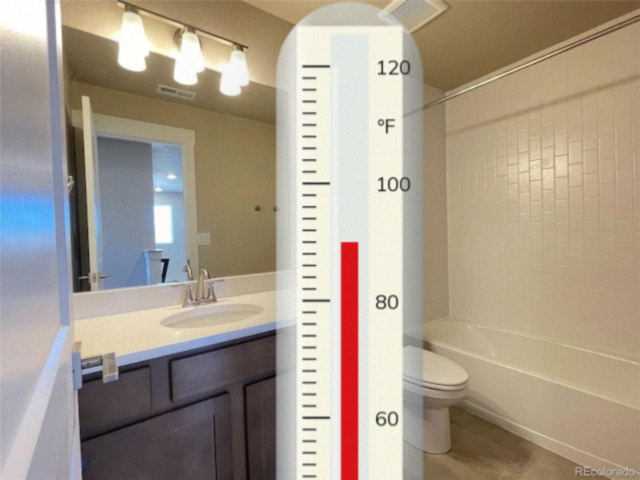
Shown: 90 °F
